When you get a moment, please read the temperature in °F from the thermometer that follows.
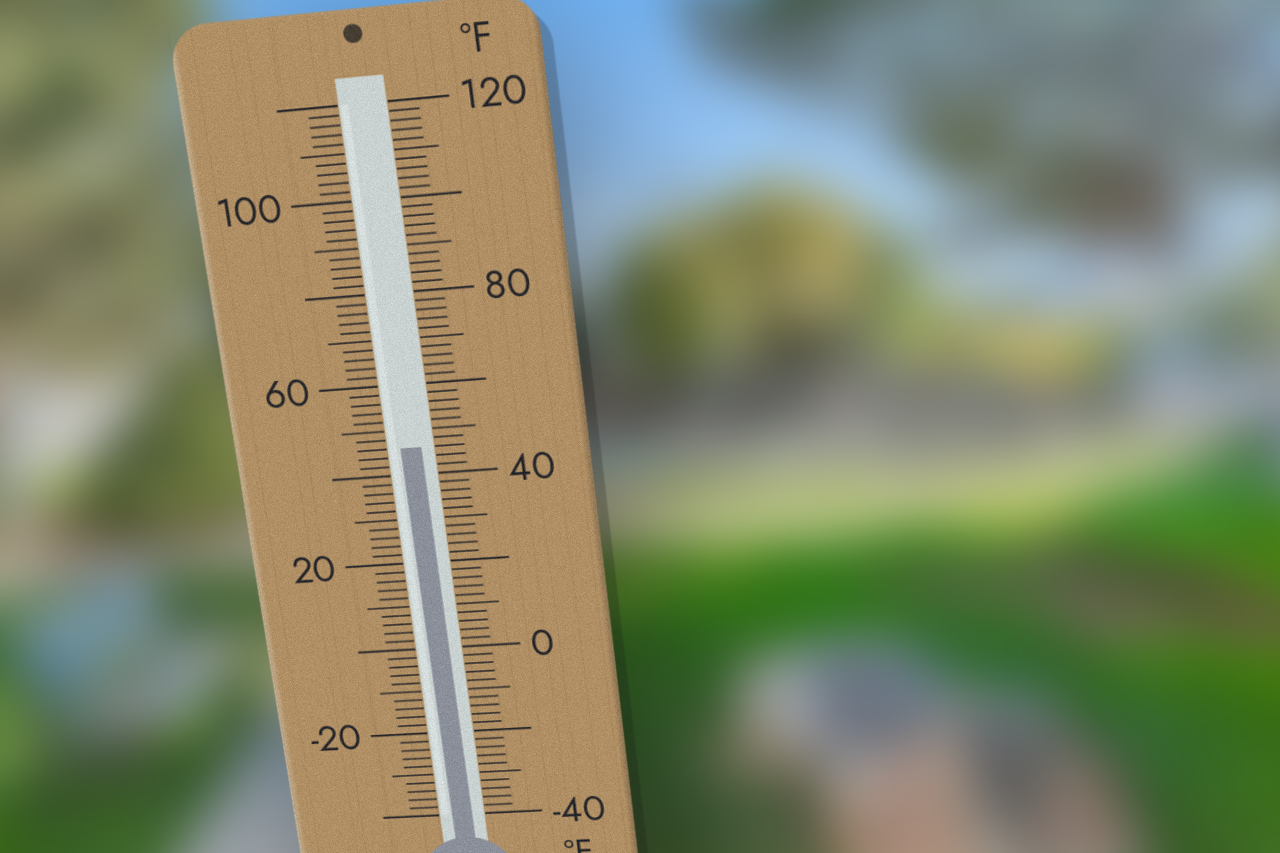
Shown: 46 °F
